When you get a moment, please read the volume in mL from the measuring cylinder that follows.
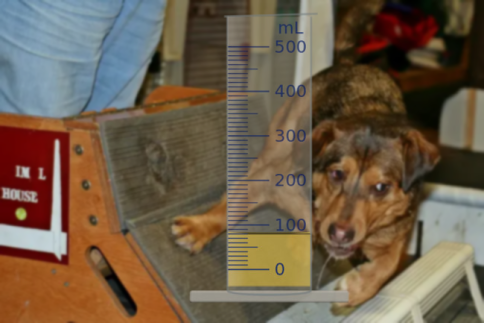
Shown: 80 mL
